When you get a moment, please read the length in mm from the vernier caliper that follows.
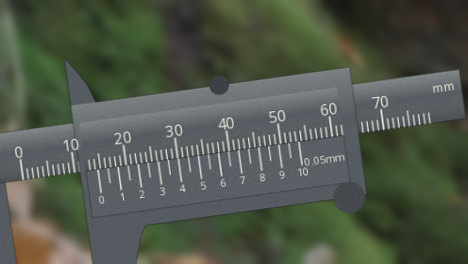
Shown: 14.5 mm
